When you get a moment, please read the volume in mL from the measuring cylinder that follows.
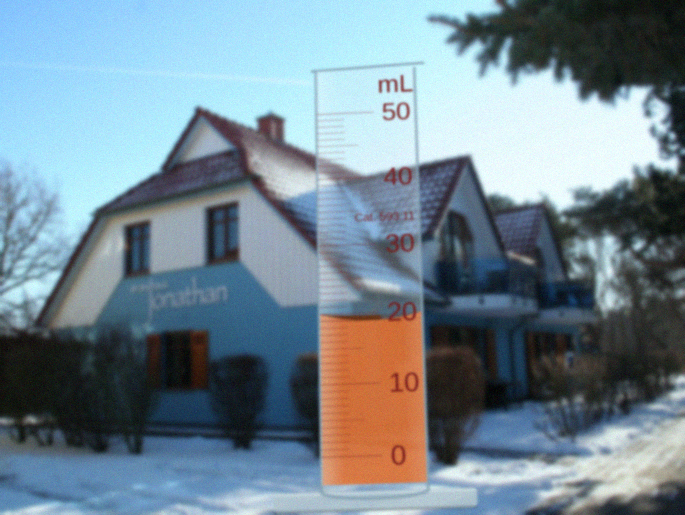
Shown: 19 mL
